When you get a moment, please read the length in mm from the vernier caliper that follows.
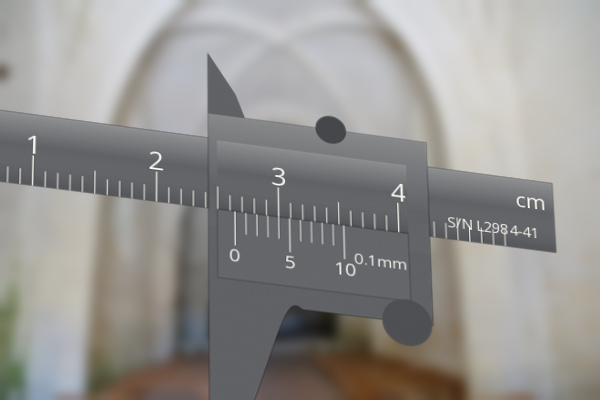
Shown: 26.4 mm
